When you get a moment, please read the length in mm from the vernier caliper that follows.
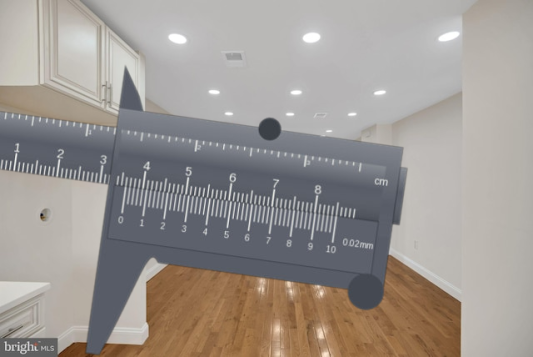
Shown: 36.0 mm
